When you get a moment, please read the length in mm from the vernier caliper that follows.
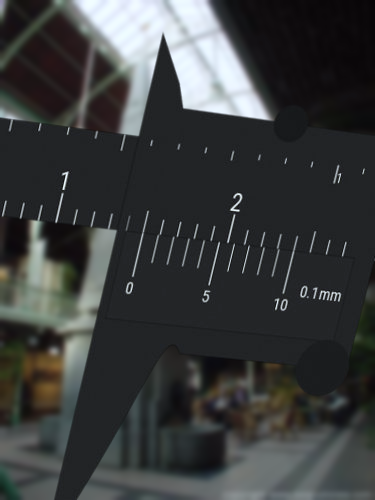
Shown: 15.0 mm
